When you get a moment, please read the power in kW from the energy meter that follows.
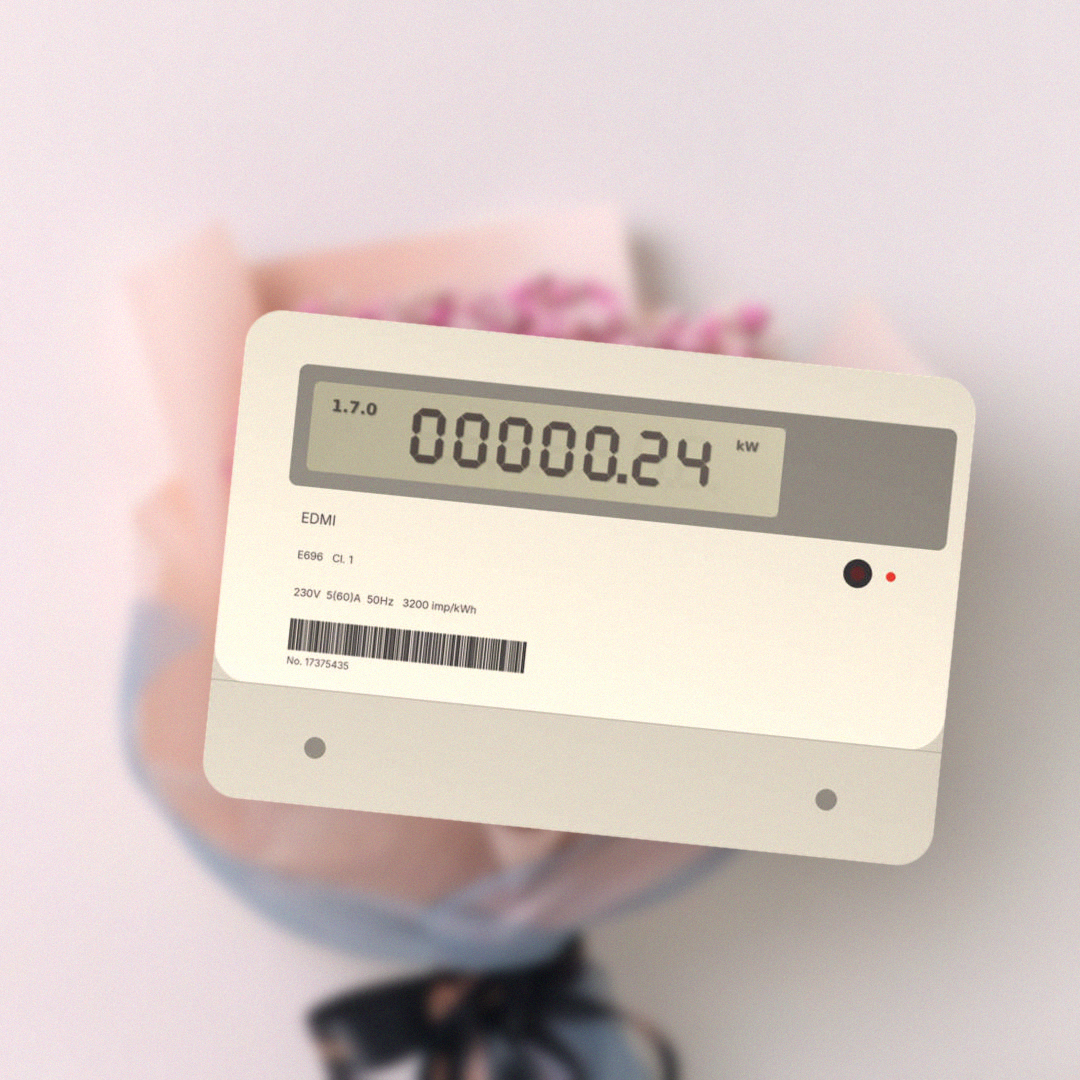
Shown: 0.24 kW
